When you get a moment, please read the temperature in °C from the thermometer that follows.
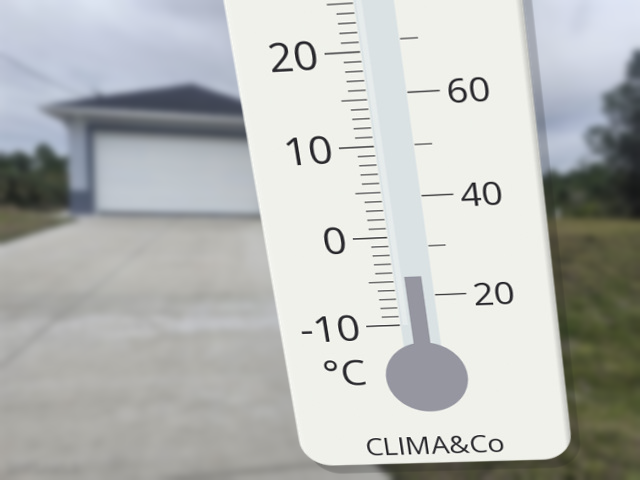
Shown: -4.5 °C
